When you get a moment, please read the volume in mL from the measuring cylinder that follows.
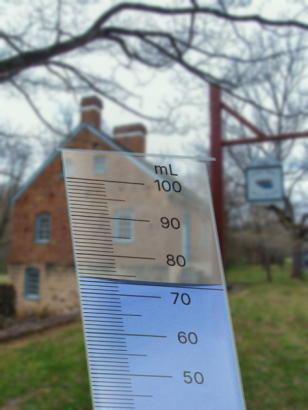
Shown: 73 mL
